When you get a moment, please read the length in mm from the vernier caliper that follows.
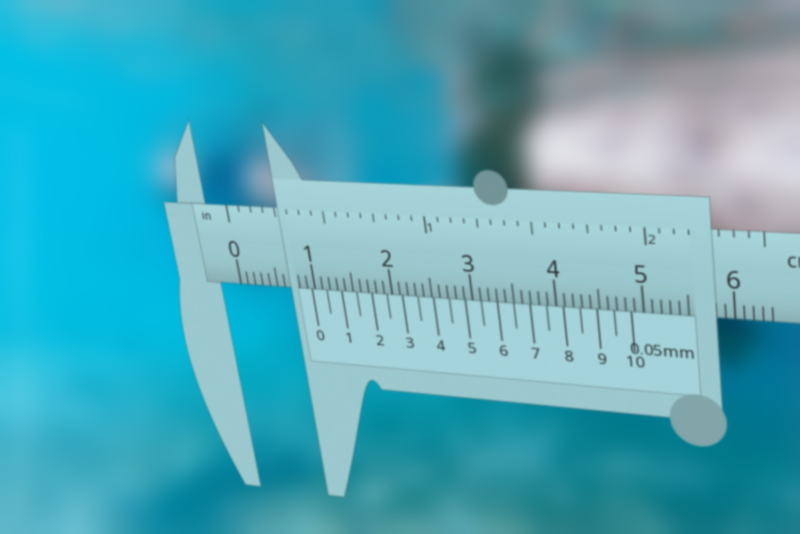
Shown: 9.6 mm
